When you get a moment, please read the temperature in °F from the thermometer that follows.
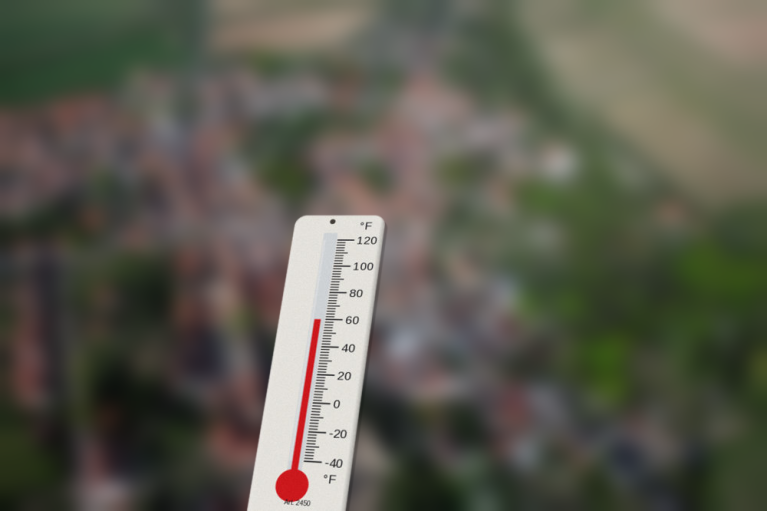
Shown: 60 °F
